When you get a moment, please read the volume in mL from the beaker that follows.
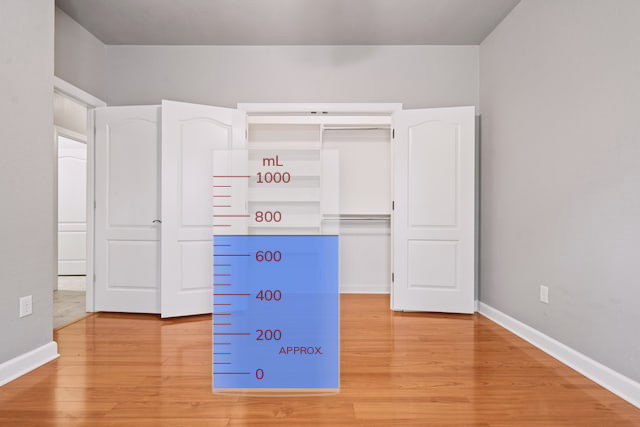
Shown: 700 mL
